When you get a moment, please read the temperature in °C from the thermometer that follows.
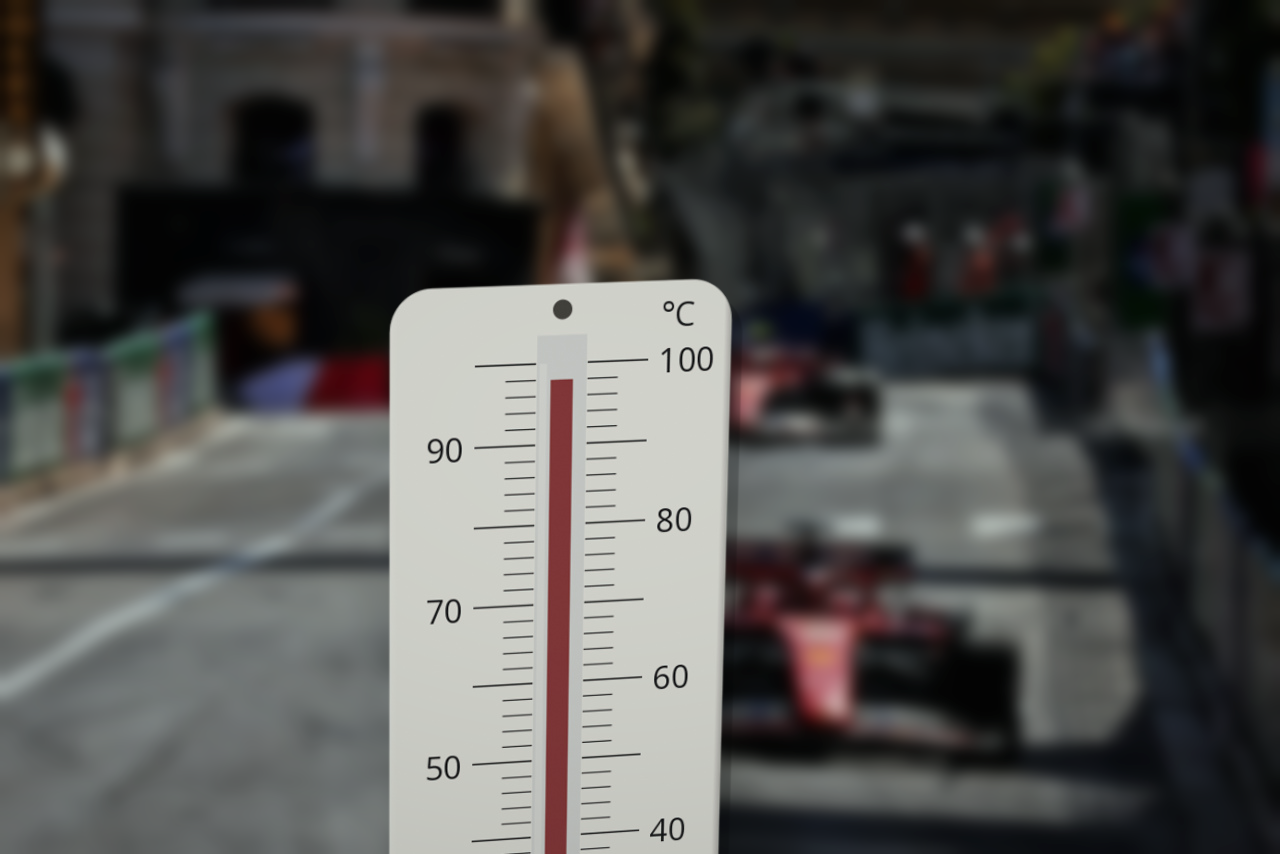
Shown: 98 °C
